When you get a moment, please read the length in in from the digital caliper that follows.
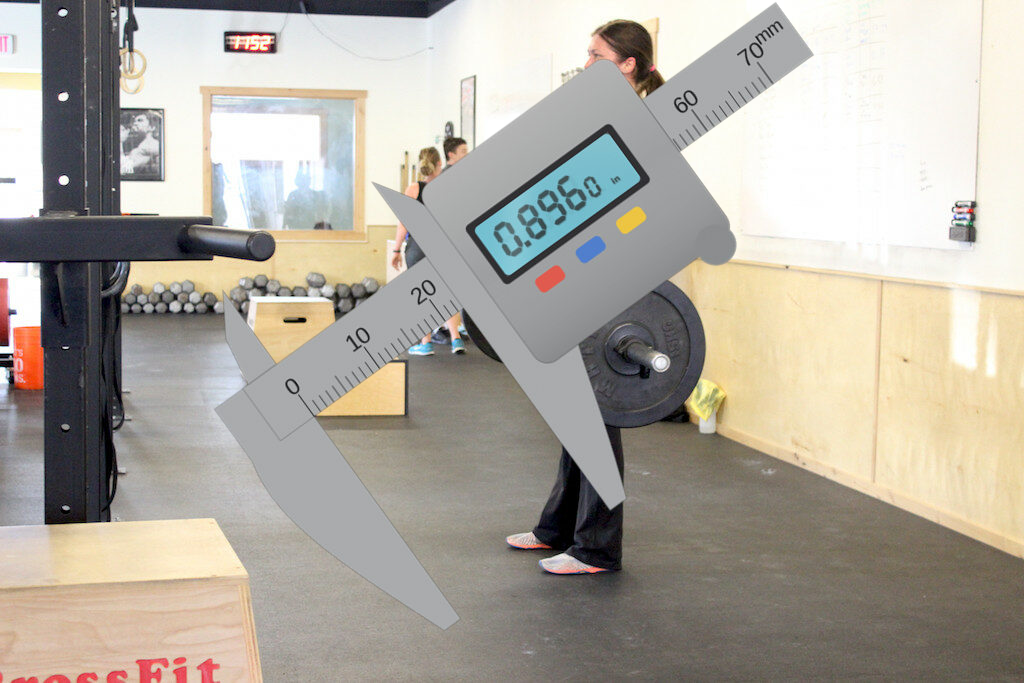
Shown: 0.8960 in
